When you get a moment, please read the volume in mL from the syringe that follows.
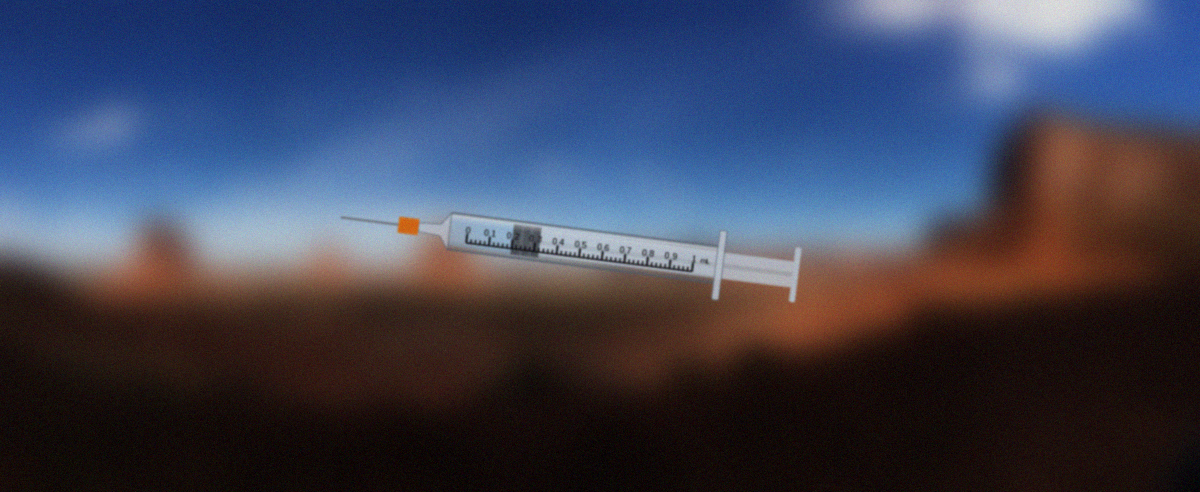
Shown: 0.2 mL
